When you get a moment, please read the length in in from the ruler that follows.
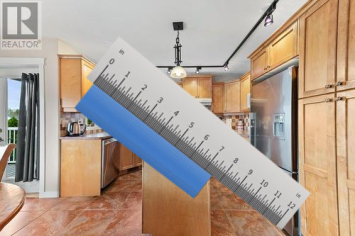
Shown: 7.5 in
